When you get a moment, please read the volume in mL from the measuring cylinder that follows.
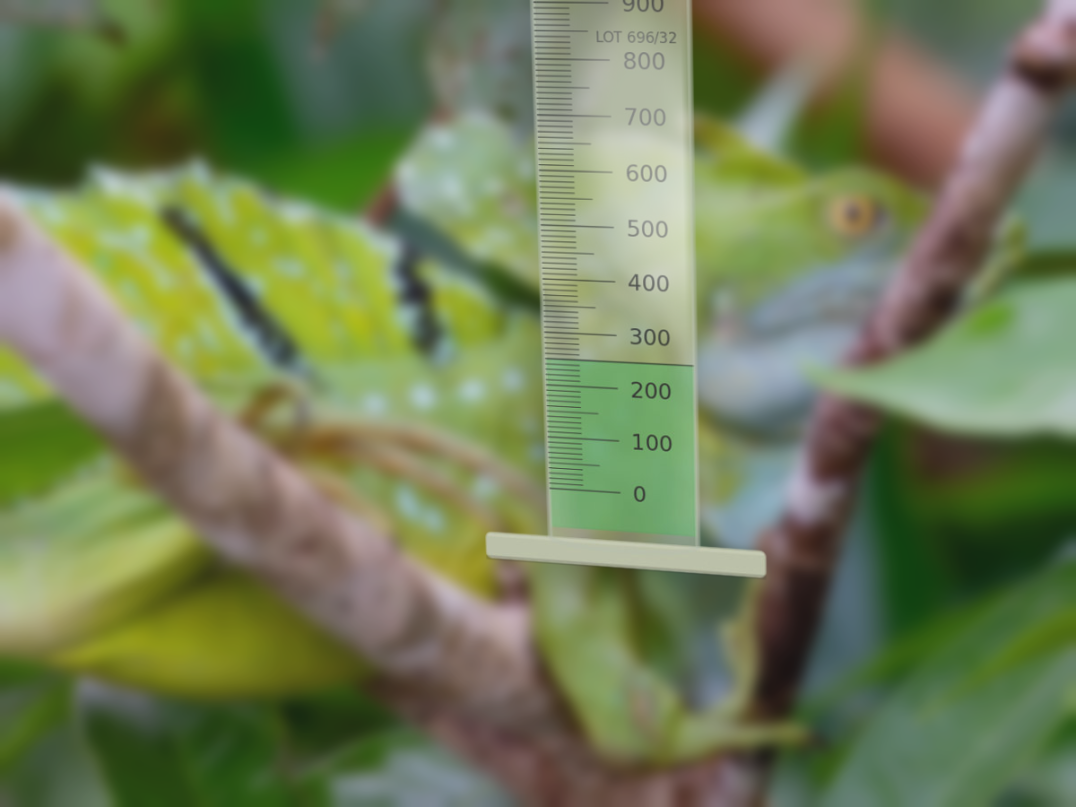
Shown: 250 mL
